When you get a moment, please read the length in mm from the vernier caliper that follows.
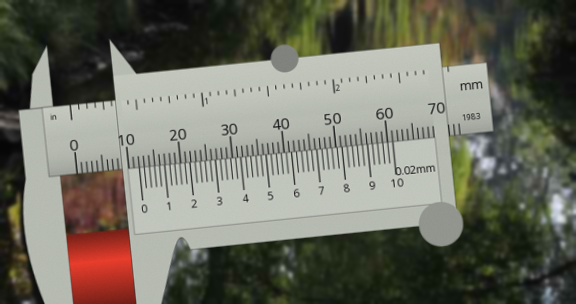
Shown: 12.0 mm
